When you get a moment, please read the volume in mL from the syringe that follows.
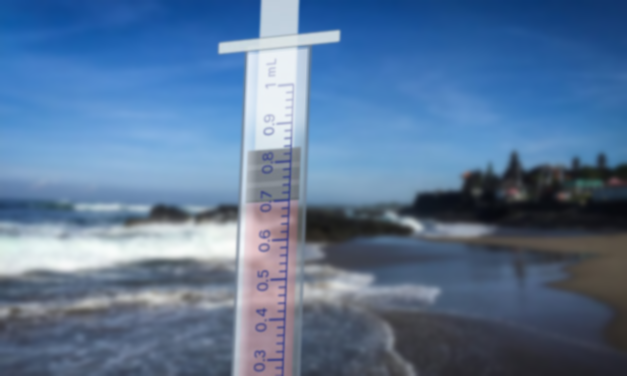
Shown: 0.7 mL
